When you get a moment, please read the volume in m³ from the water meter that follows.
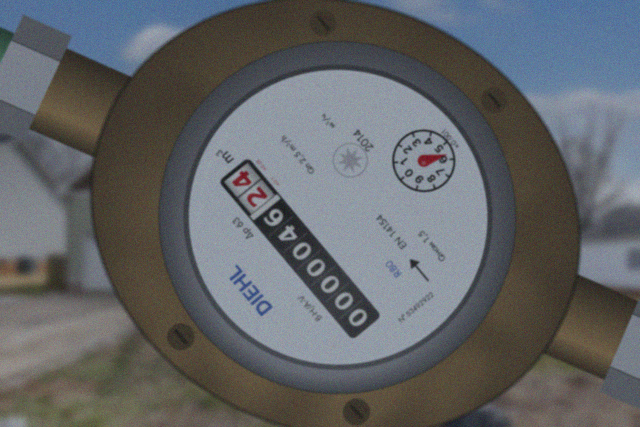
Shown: 46.245 m³
